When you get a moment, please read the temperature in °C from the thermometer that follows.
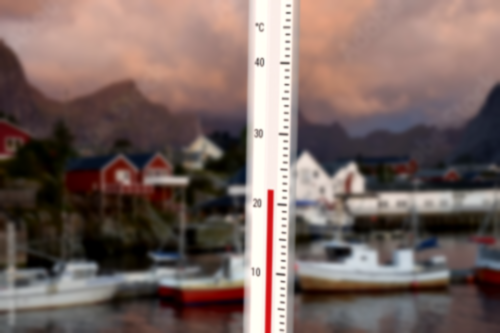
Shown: 22 °C
